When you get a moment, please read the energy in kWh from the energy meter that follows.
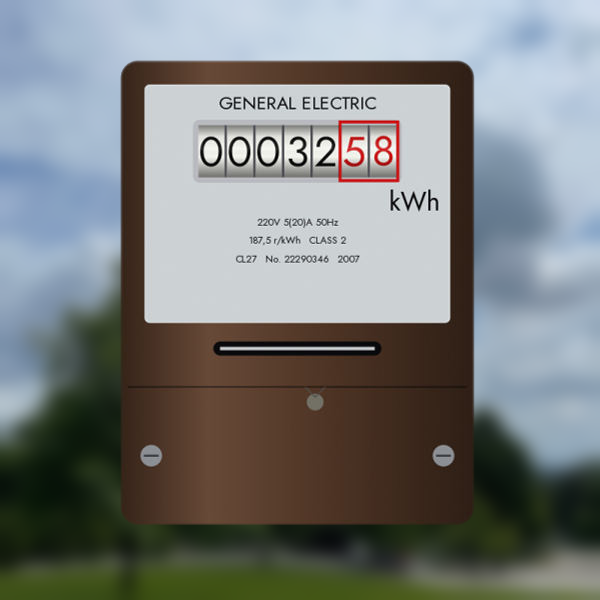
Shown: 32.58 kWh
